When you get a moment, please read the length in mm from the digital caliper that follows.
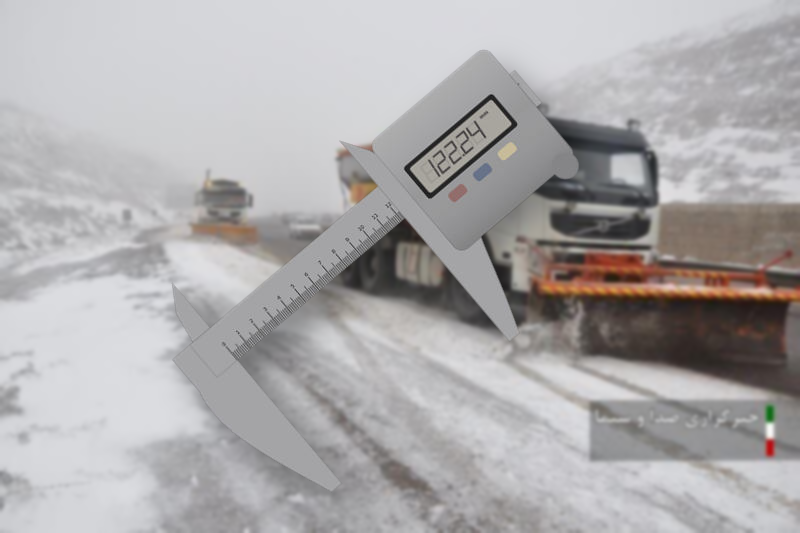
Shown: 122.24 mm
